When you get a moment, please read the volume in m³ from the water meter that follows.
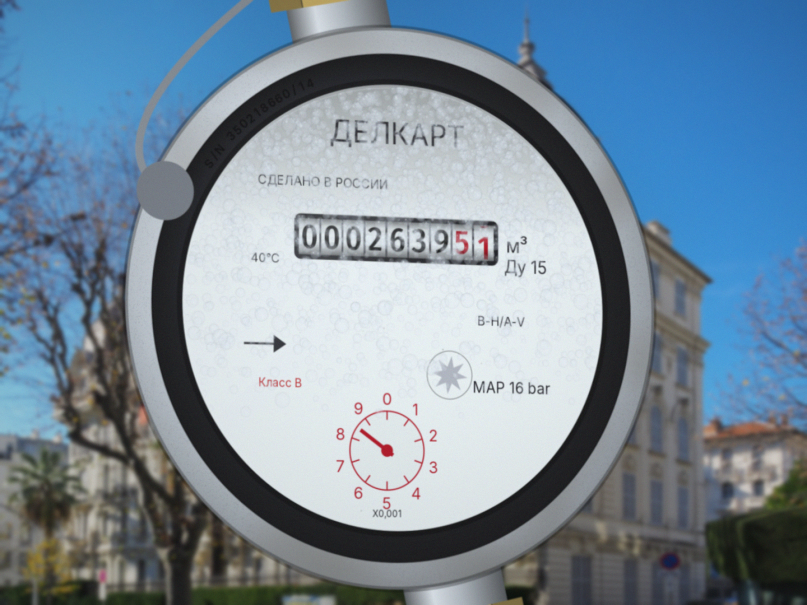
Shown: 2639.508 m³
